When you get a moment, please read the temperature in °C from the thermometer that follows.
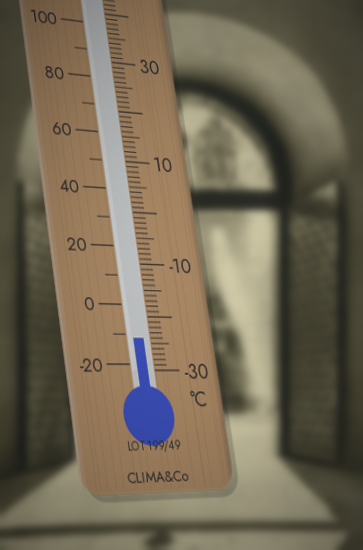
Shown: -24 °C
